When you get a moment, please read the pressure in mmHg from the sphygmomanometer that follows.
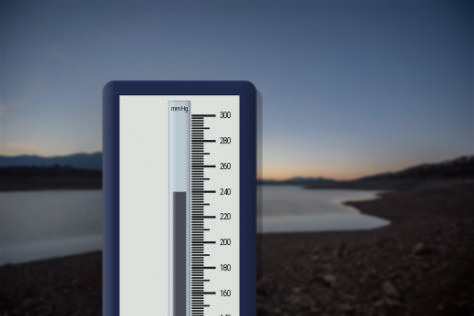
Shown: 240 mmHg
